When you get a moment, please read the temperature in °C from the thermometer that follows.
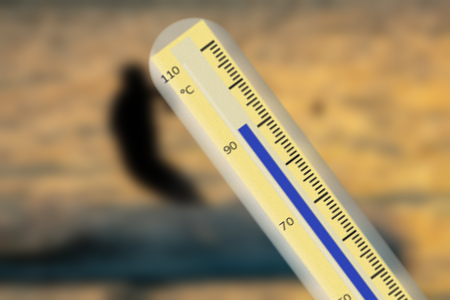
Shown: 92 °C
